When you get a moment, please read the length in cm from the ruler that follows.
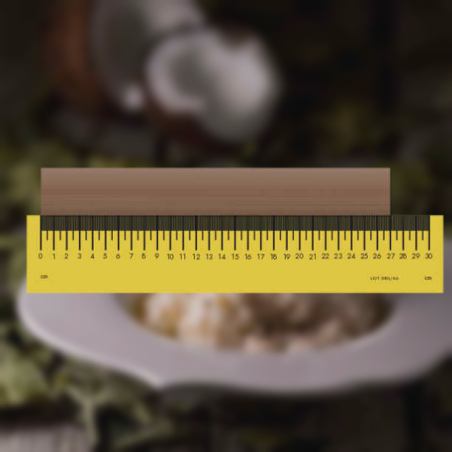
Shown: 27 cm
